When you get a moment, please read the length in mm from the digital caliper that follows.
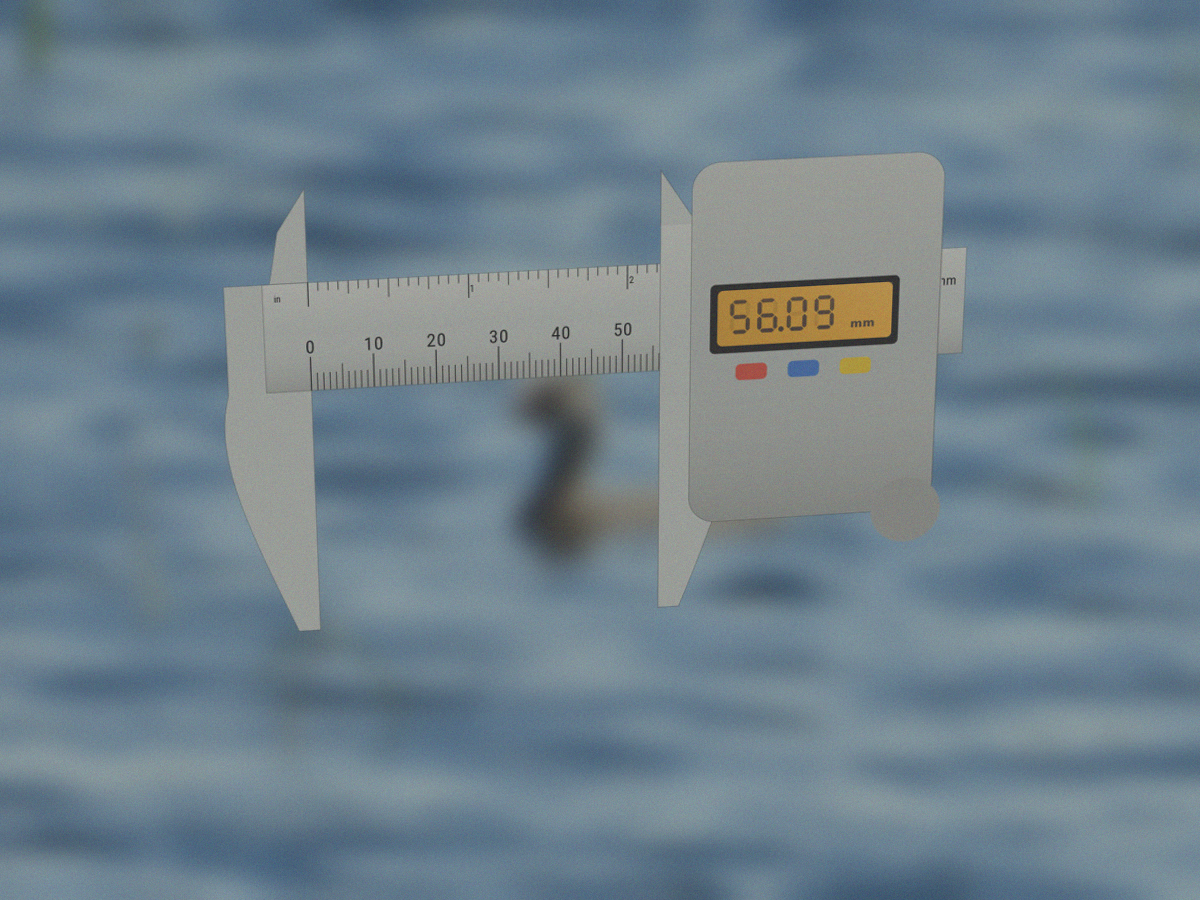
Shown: 56.09 mm
